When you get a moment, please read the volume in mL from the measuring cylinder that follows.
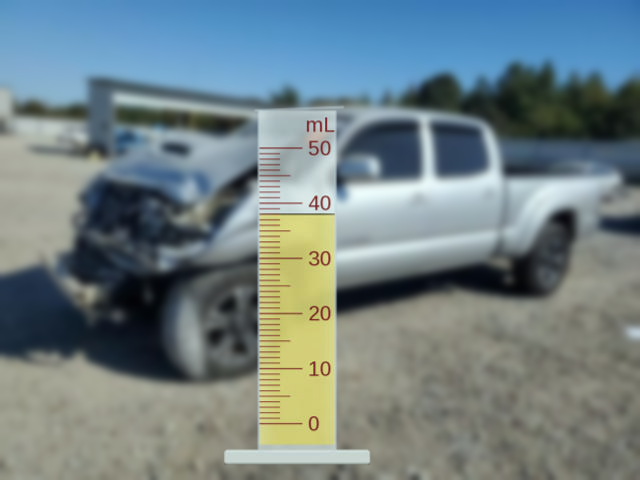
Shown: 38 mL
